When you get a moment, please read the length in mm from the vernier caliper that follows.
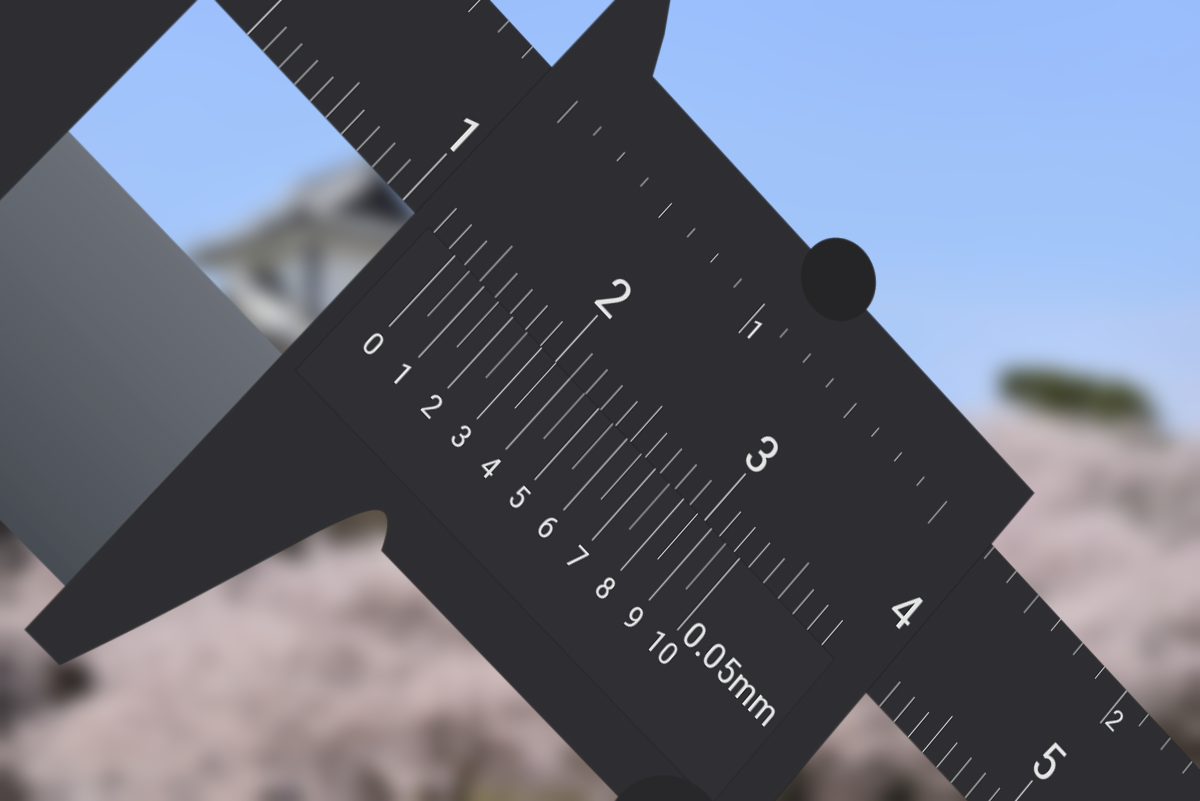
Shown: 13.4 mm
